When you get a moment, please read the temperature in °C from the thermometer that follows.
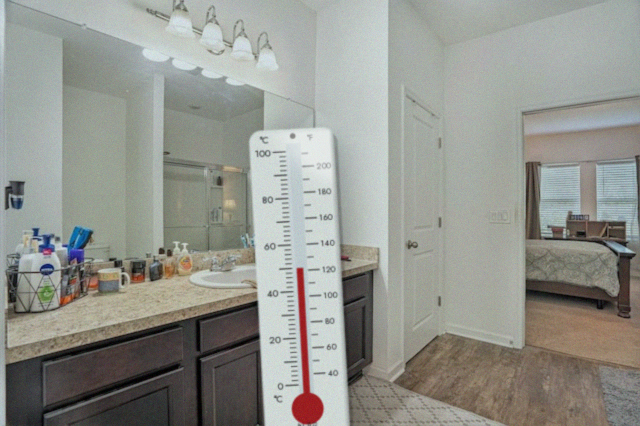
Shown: 50 °C
